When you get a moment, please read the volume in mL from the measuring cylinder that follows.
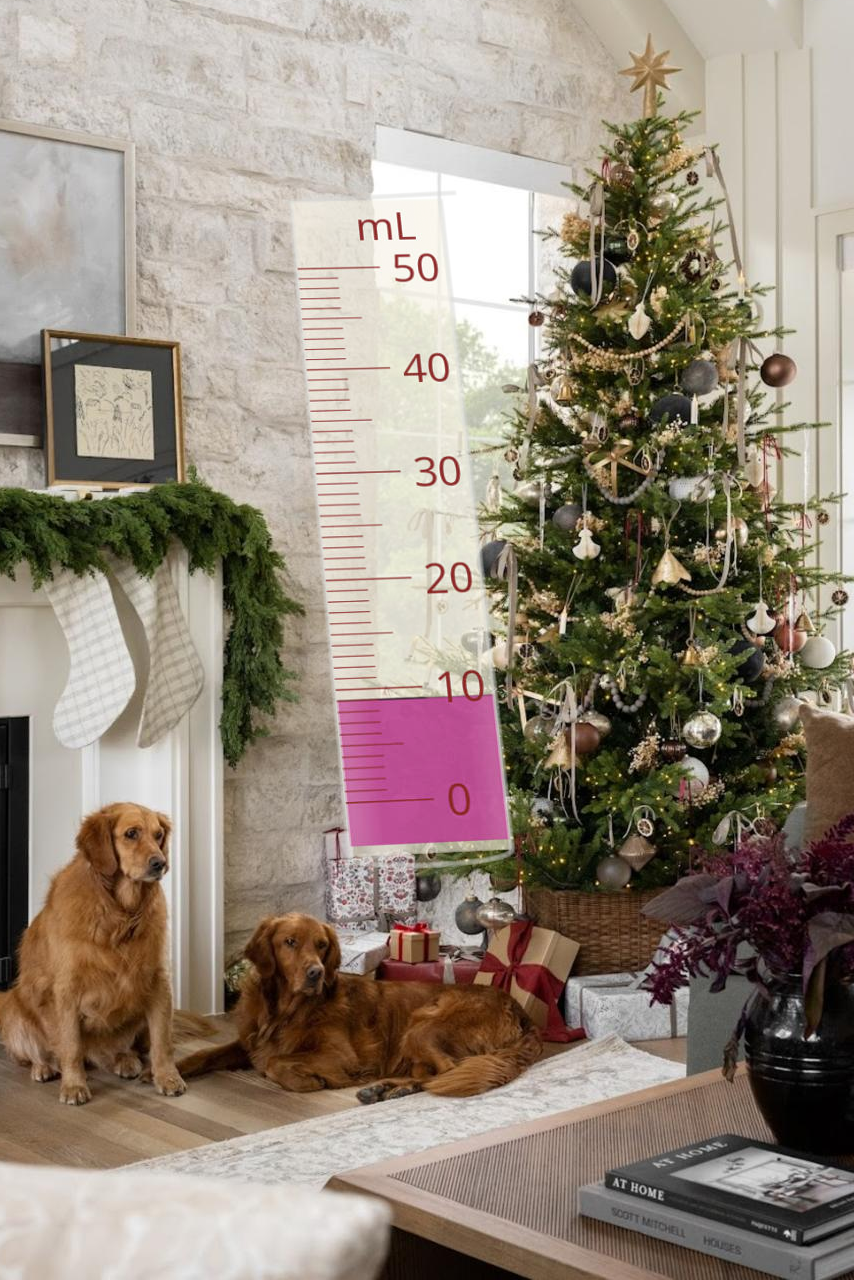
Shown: 9 mL
